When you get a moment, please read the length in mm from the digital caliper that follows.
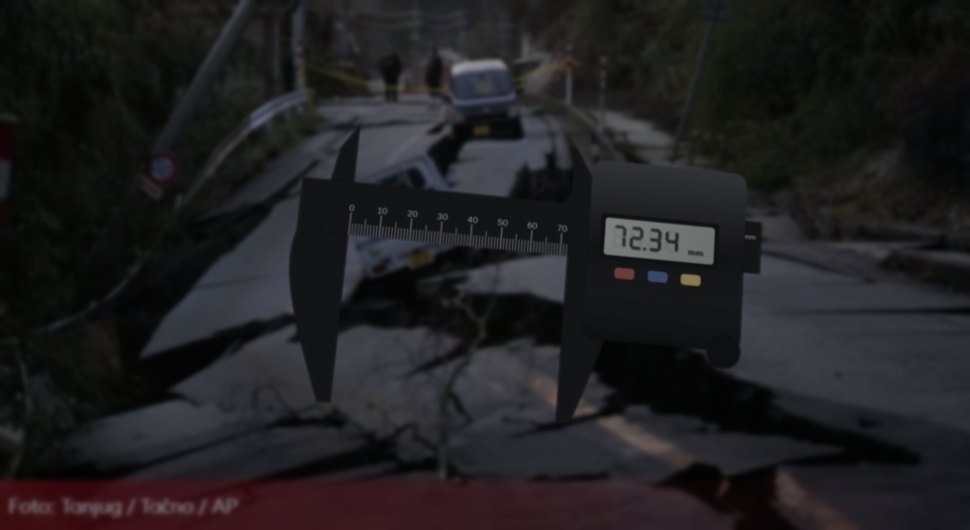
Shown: 72.34 mm
